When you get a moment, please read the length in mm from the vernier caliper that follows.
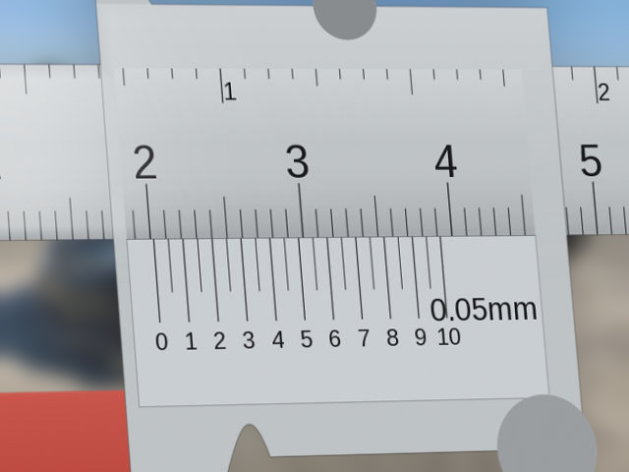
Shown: 20.2 mm
